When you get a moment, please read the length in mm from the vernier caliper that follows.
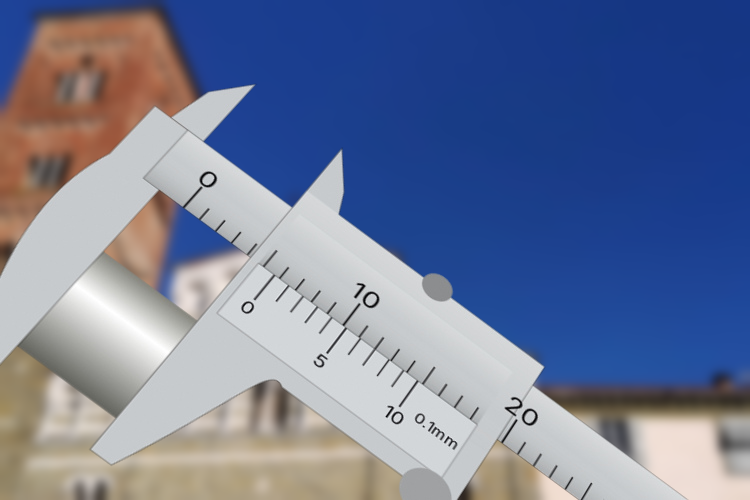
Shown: 5.7 mm
